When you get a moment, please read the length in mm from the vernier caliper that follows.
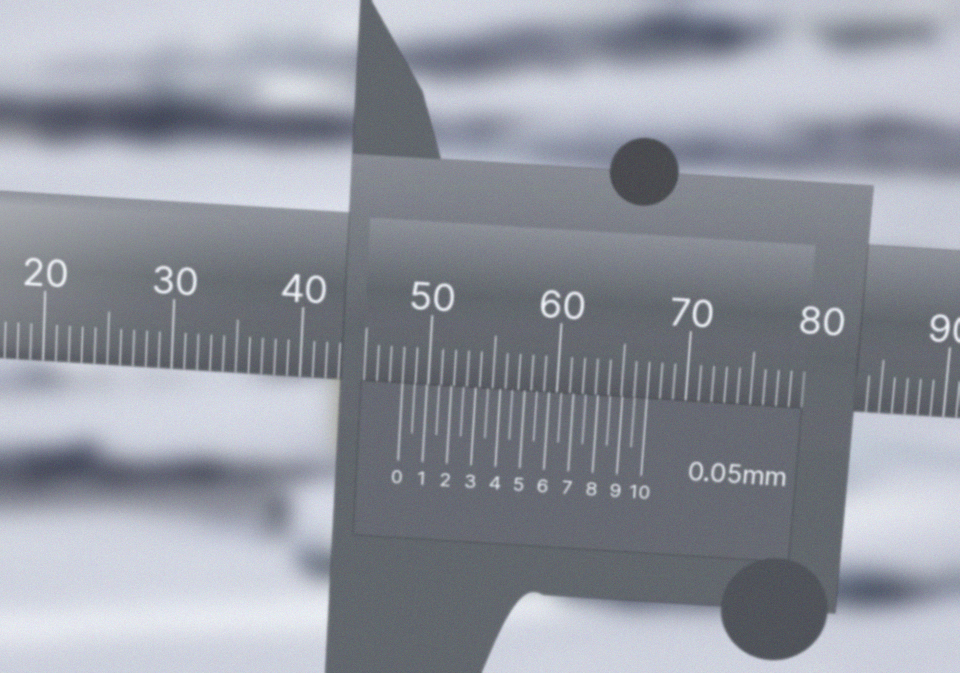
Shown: 48.0 mm
